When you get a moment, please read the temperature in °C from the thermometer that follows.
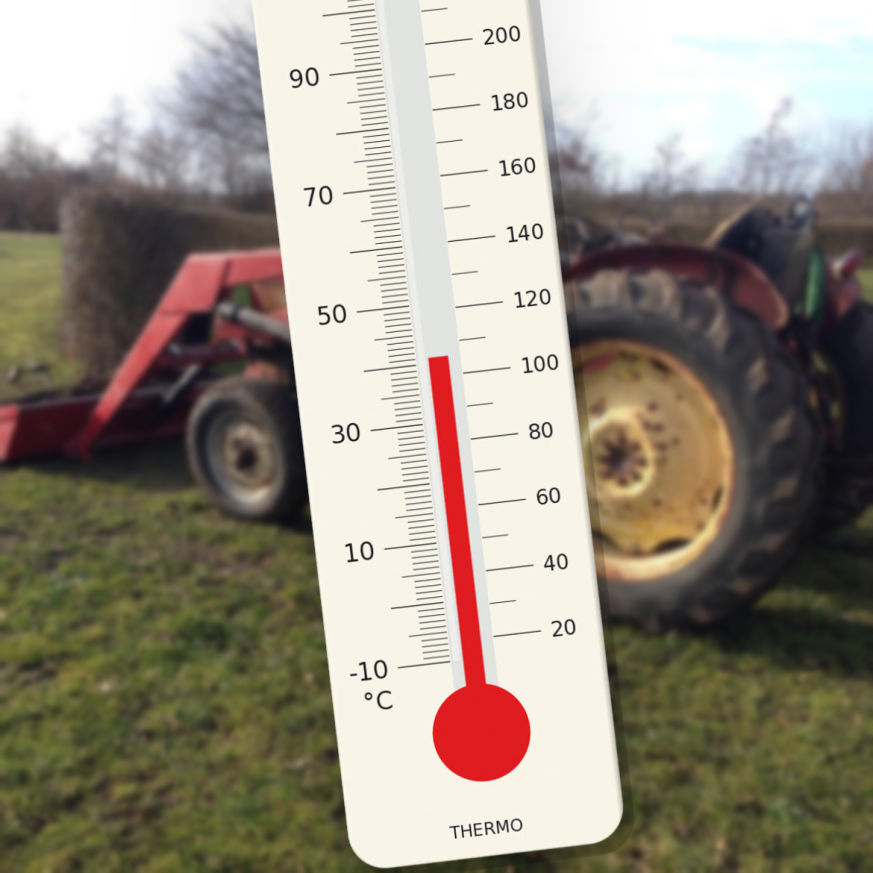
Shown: 41 °C
